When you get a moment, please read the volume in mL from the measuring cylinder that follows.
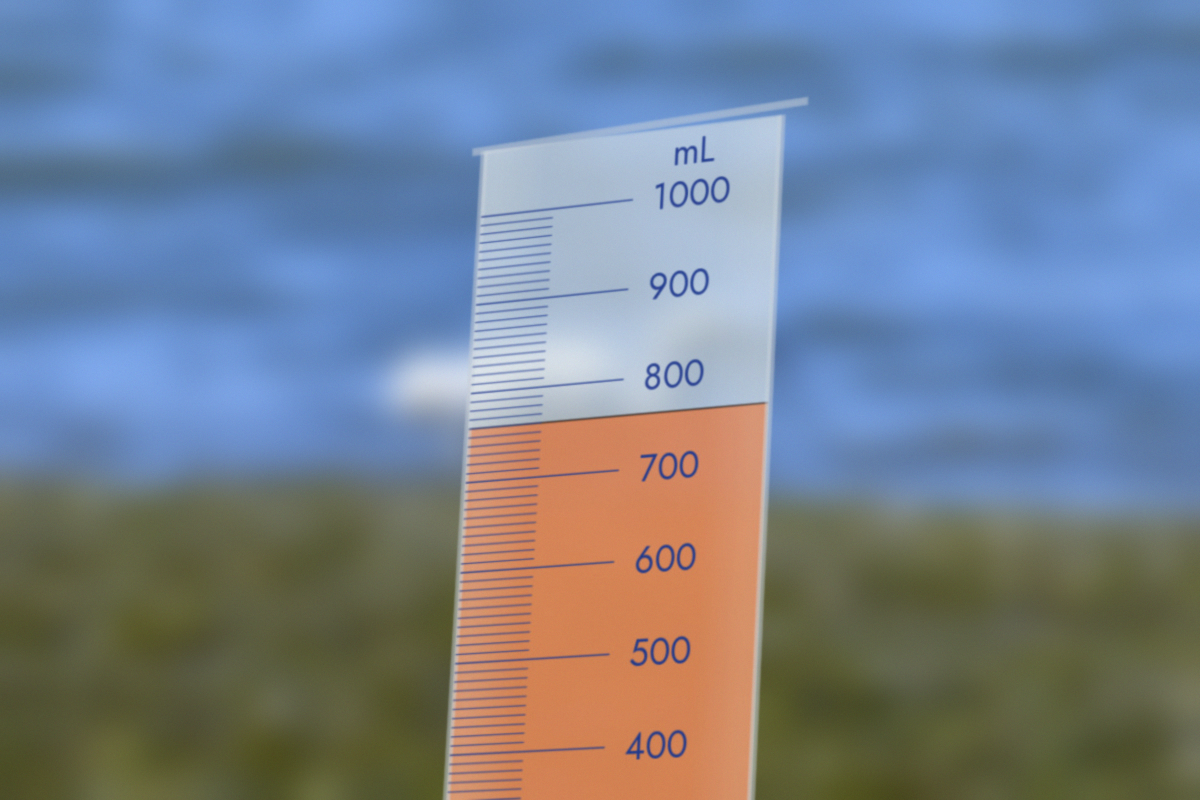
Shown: 760 mL
